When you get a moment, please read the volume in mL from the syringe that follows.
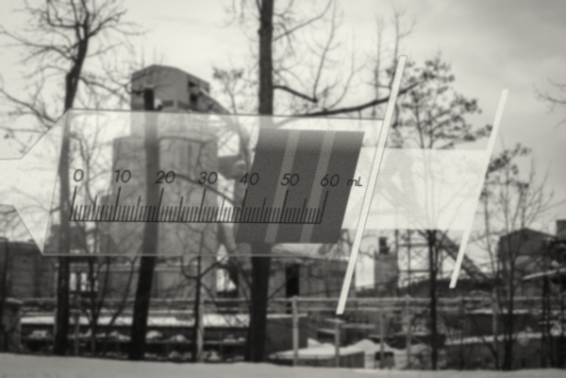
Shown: 40 mL
